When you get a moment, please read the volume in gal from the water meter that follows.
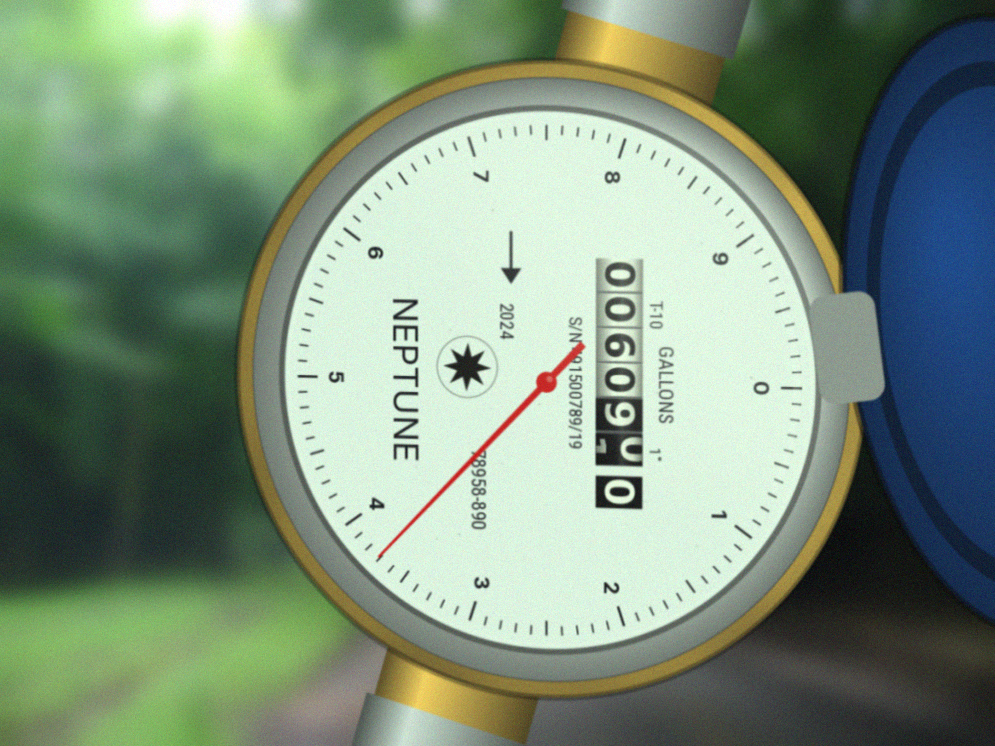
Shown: 60903.7 gal
